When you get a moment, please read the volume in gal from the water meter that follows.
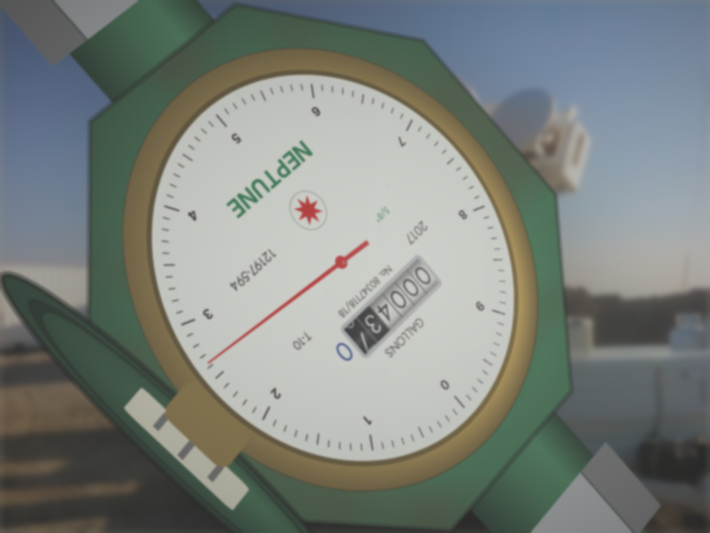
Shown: 4372.6 gal
